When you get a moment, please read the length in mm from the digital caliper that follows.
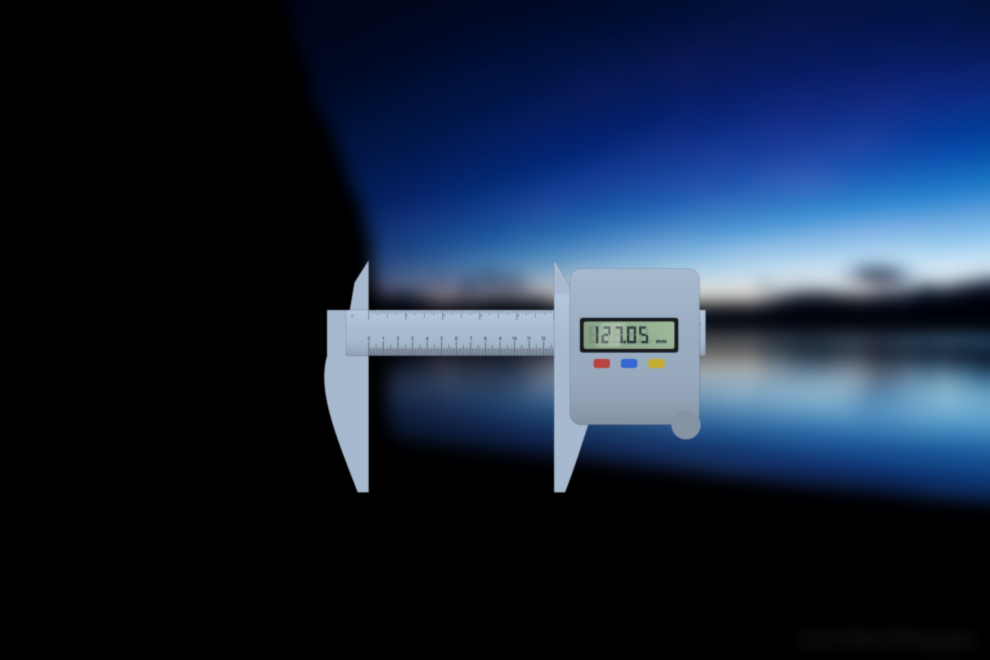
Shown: 127.05 mm
